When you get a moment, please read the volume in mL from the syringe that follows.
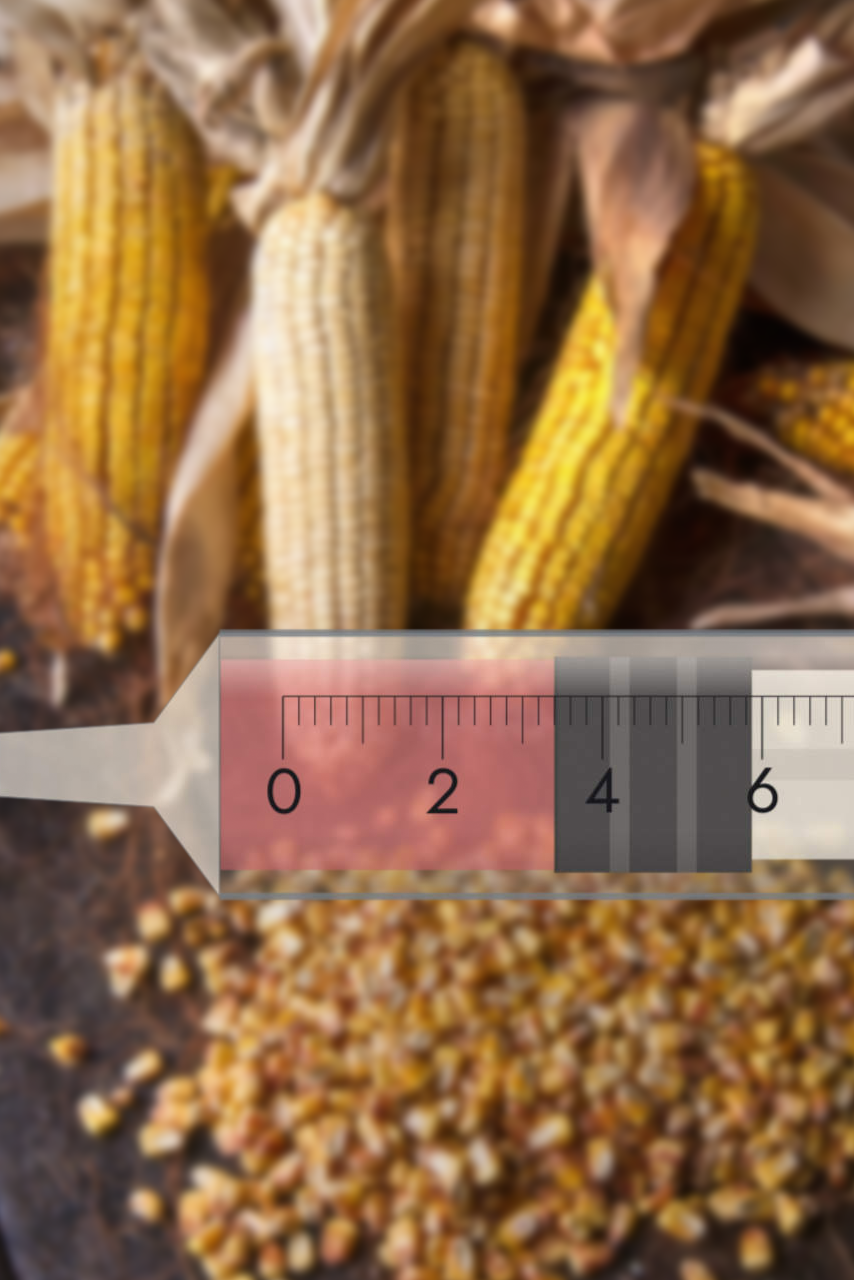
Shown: 3.4 mL
